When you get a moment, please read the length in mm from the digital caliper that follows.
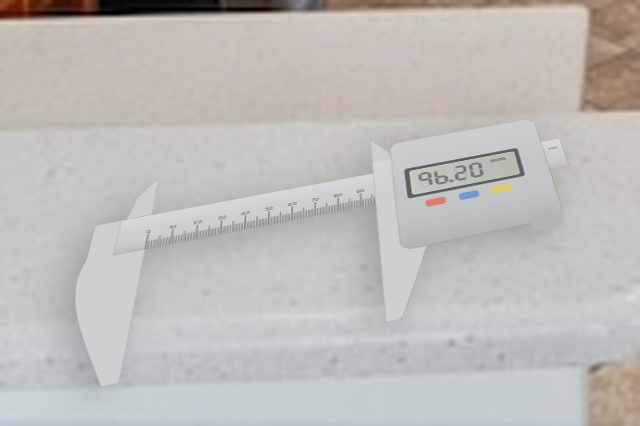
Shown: 96.20 mm
